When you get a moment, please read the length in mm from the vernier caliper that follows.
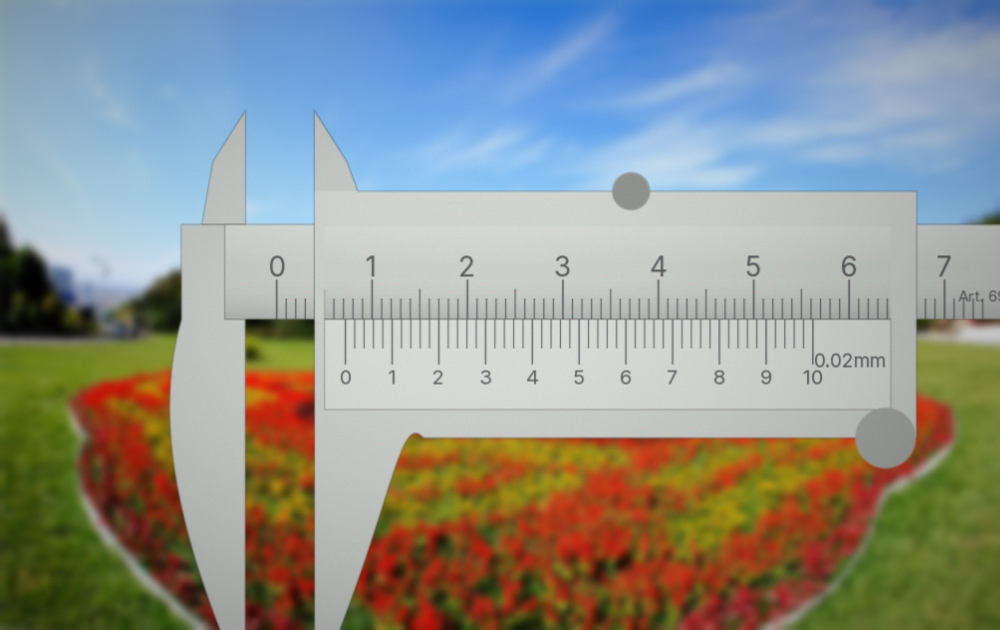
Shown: 7.2 mm
